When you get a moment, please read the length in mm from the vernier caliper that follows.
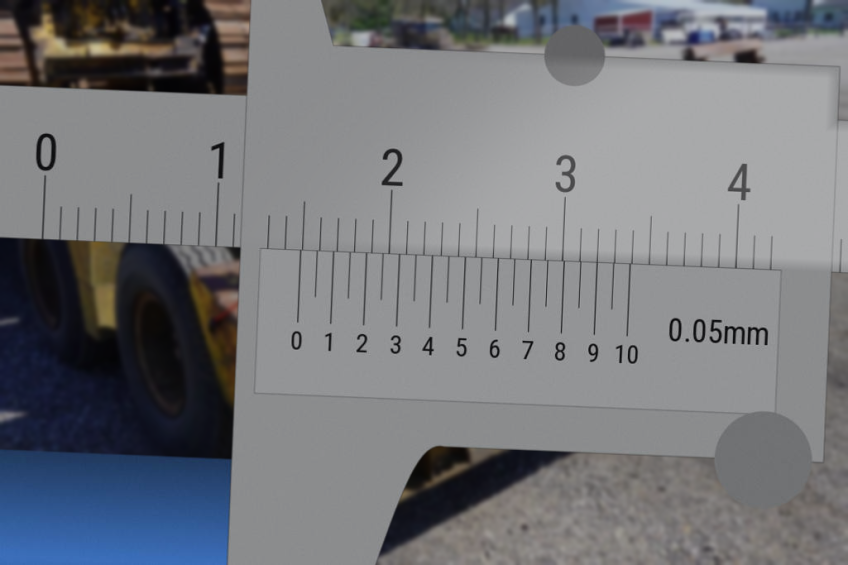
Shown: 14.9 mm
